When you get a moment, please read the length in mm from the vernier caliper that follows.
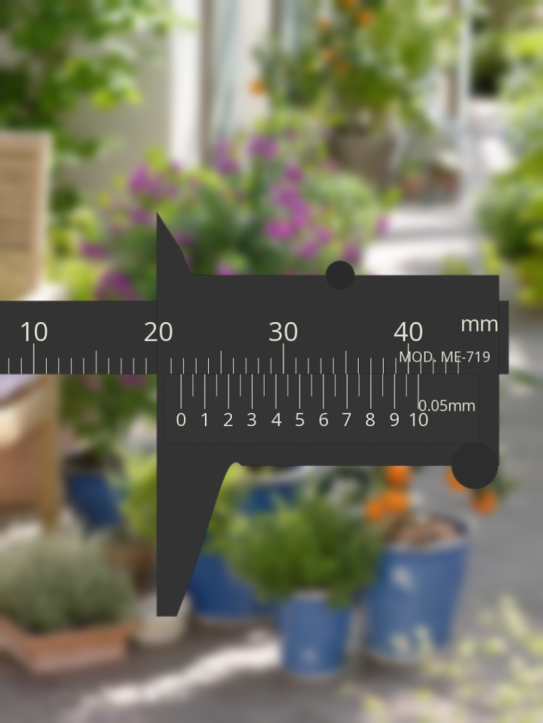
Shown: 21.8 mm
